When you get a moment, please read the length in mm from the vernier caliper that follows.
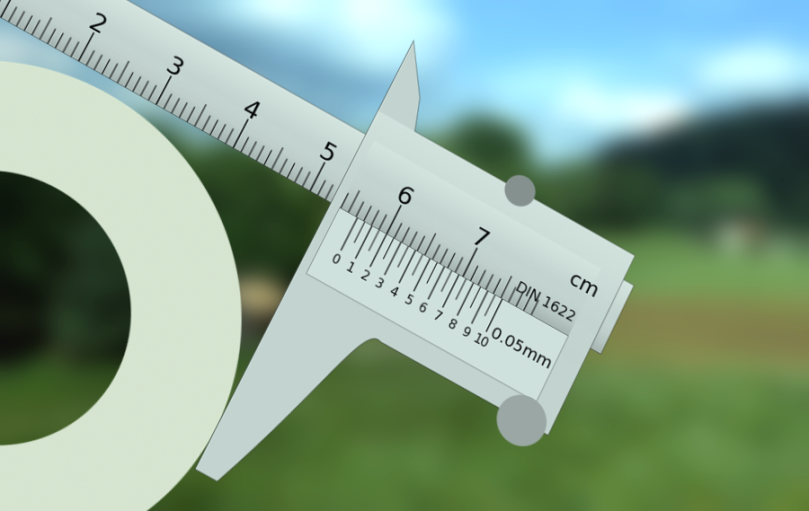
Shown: 56.2 mm
